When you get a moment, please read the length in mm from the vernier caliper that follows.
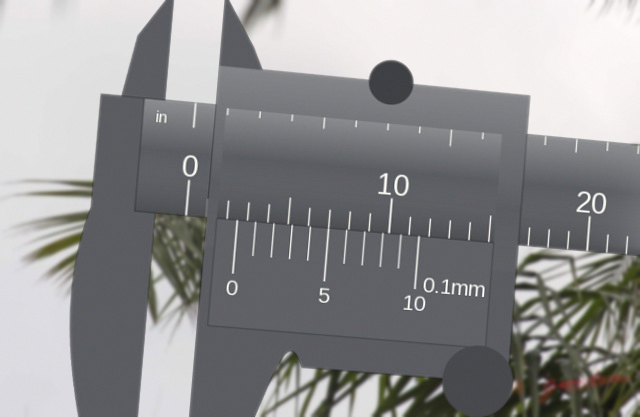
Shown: 2.5 mm
